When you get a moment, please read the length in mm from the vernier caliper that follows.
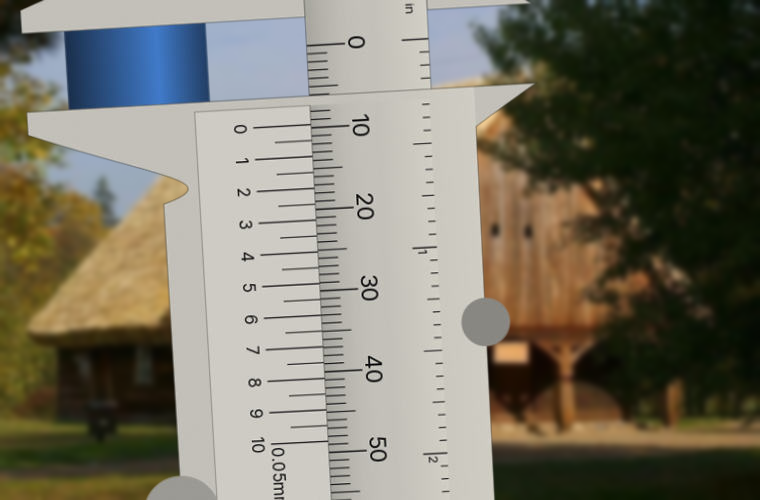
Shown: 9.6 mm
